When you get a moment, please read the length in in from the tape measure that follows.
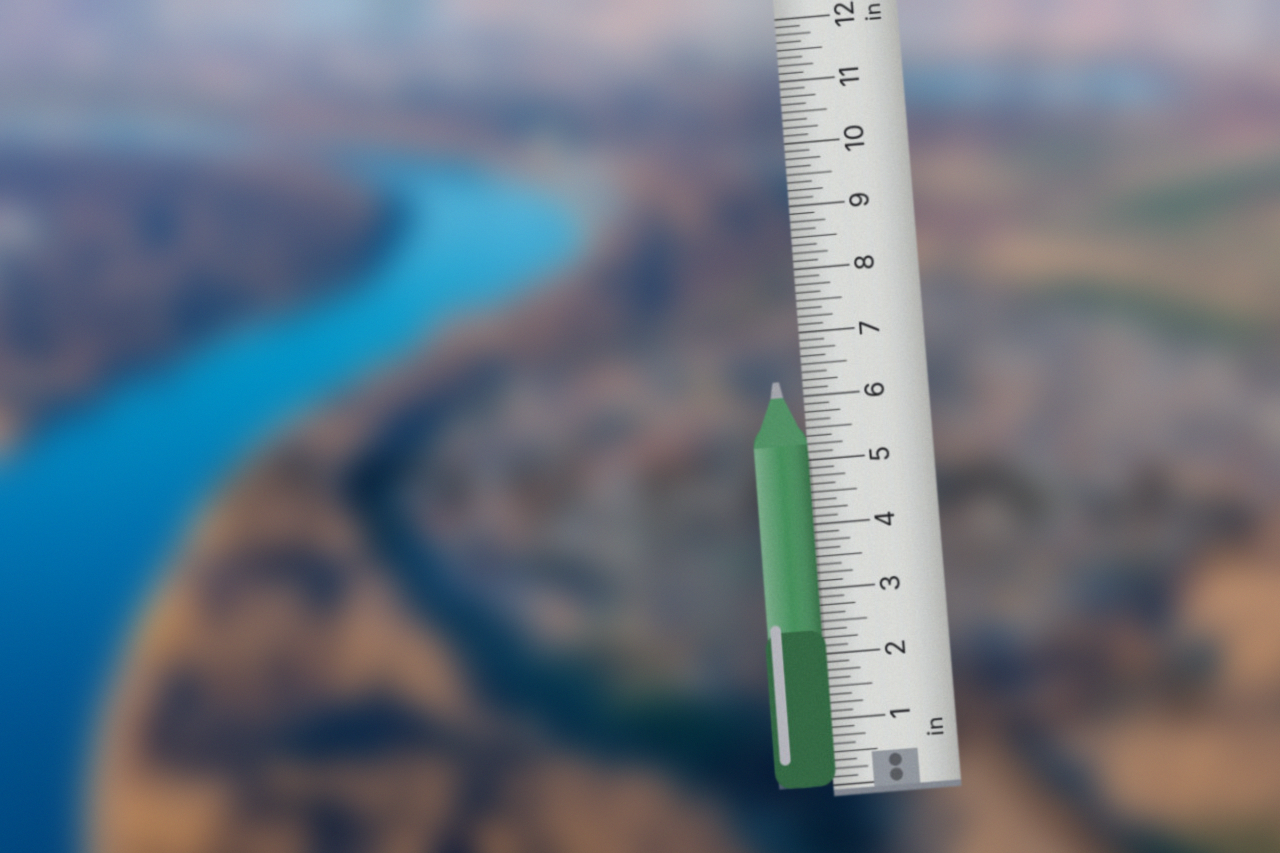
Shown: 6.25 in
